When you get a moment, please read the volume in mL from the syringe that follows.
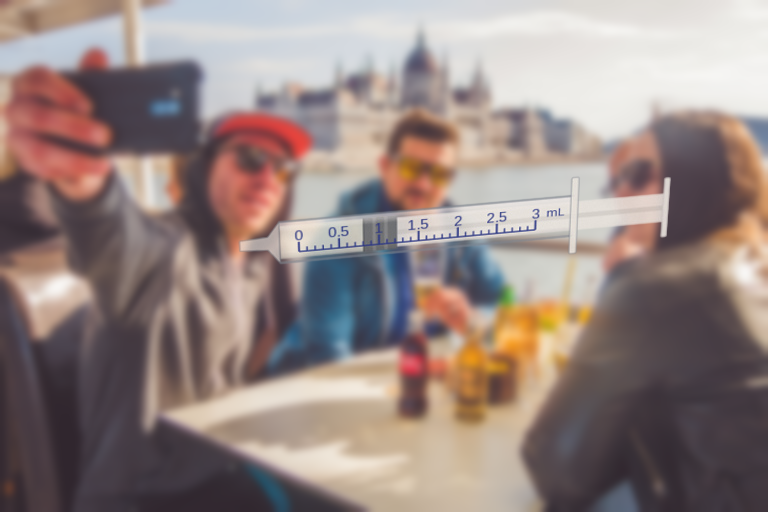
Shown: 0.8 mL
